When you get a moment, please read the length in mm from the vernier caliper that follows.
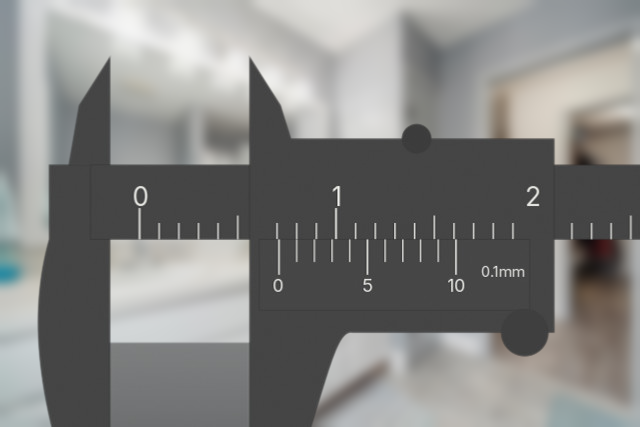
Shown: 7.1 mm
